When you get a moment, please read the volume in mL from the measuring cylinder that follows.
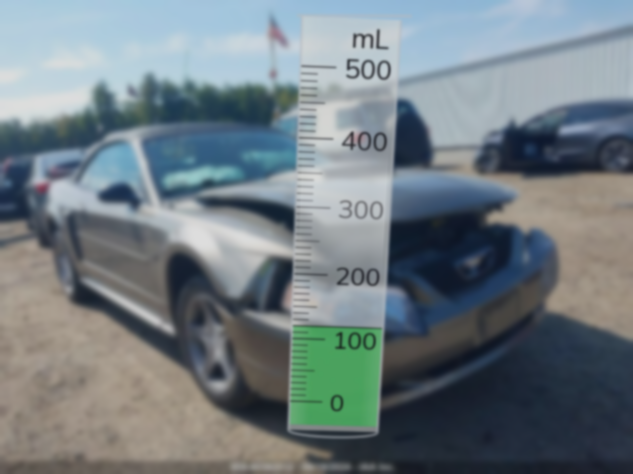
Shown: 120 mL
